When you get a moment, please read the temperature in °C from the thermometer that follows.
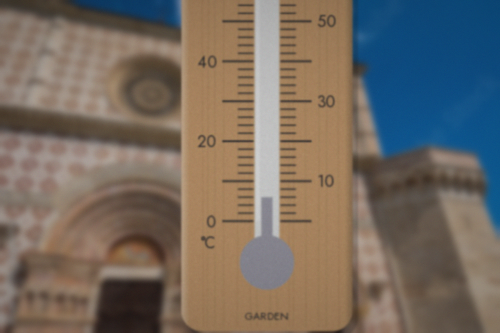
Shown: 6 °C
